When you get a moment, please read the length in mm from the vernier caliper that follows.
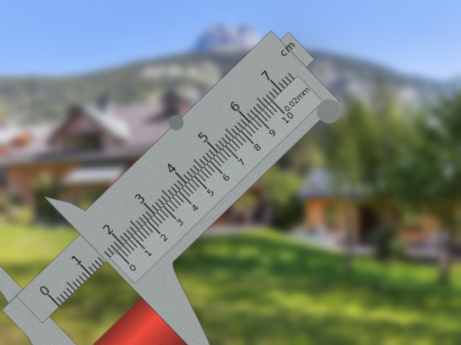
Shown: 18.0 mm
